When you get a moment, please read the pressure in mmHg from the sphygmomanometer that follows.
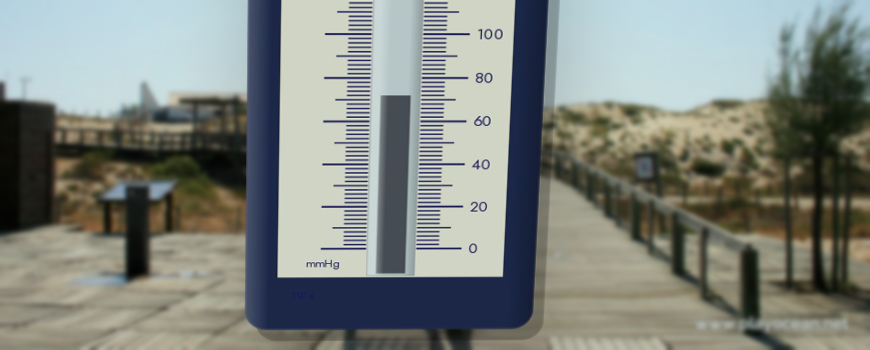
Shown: 72 mmHg
